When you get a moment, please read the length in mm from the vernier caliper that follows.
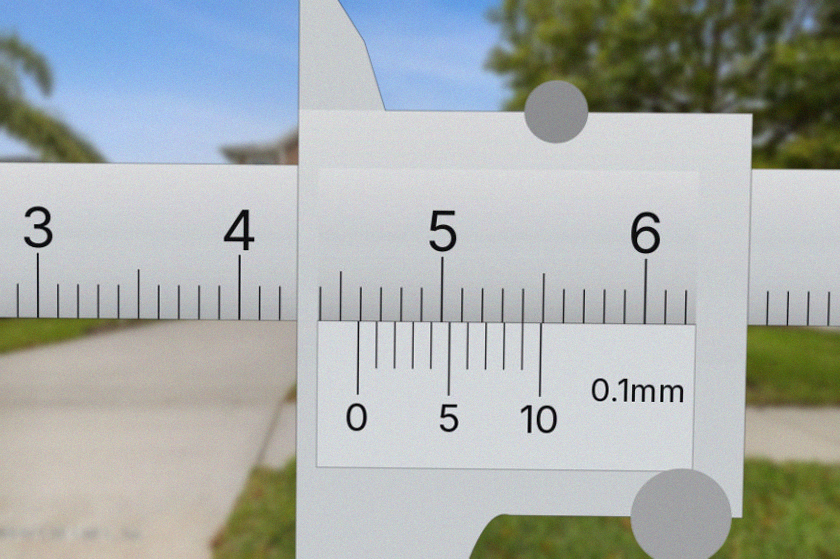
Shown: 45.9 mm
